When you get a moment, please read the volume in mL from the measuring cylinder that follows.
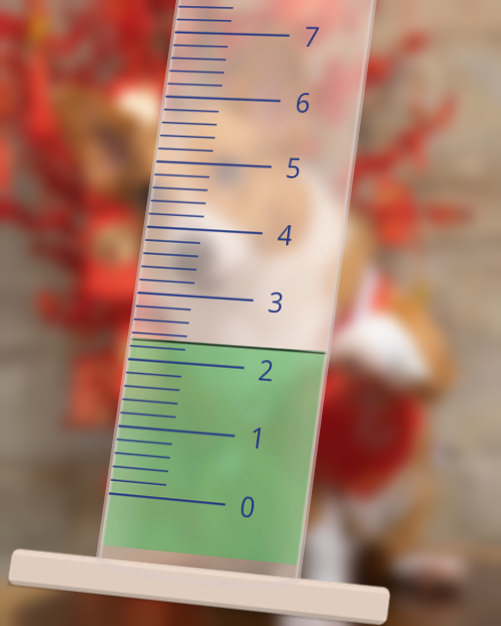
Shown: 2.3 mL
